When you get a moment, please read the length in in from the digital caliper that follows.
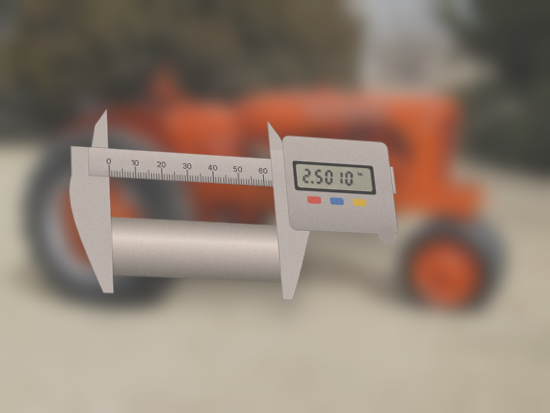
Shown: 2.5010 in
